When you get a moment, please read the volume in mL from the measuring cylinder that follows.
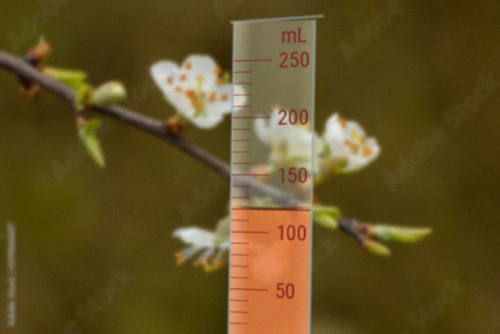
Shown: 120 mL
